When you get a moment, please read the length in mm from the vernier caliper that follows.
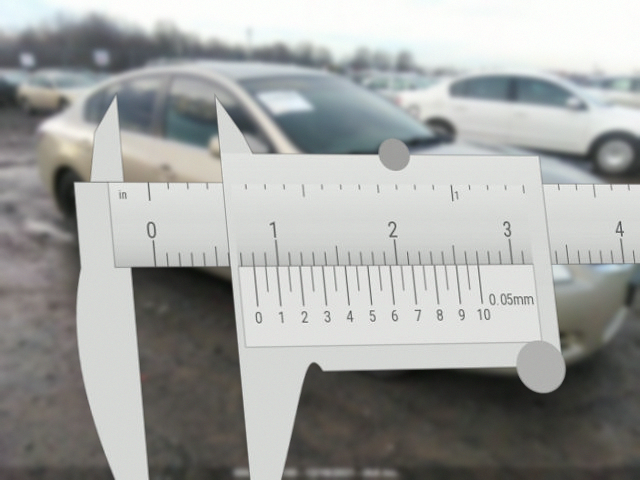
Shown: 8.0 mm
